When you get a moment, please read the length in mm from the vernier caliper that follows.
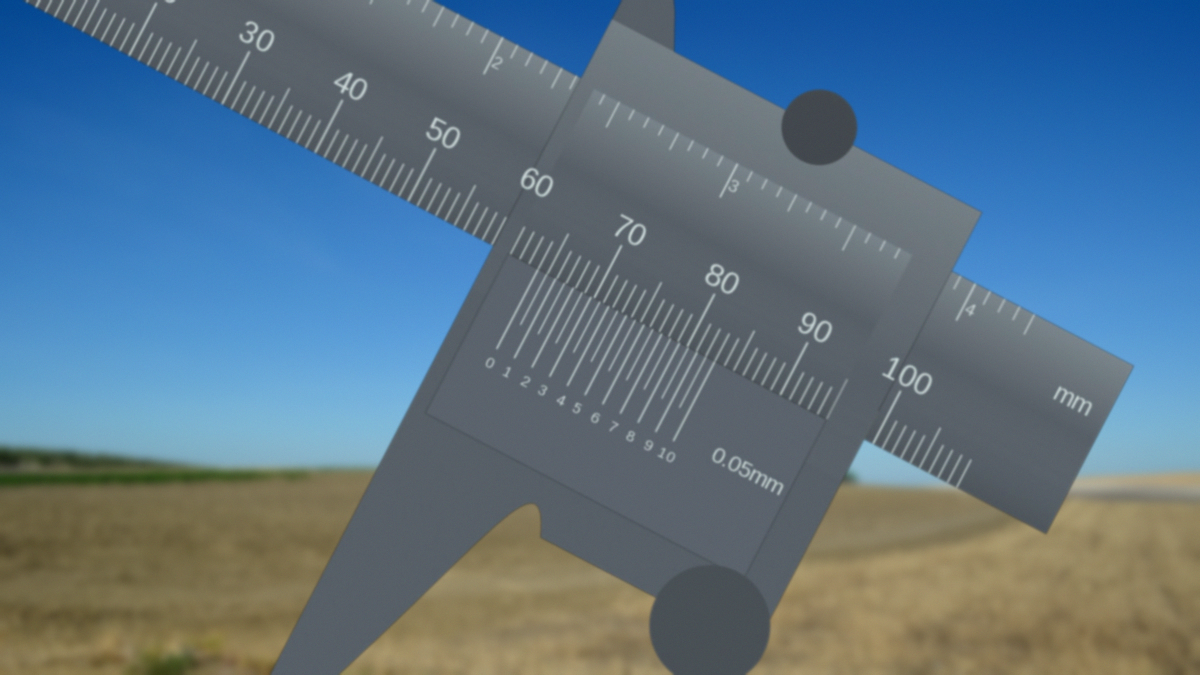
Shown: 64.0 mm
